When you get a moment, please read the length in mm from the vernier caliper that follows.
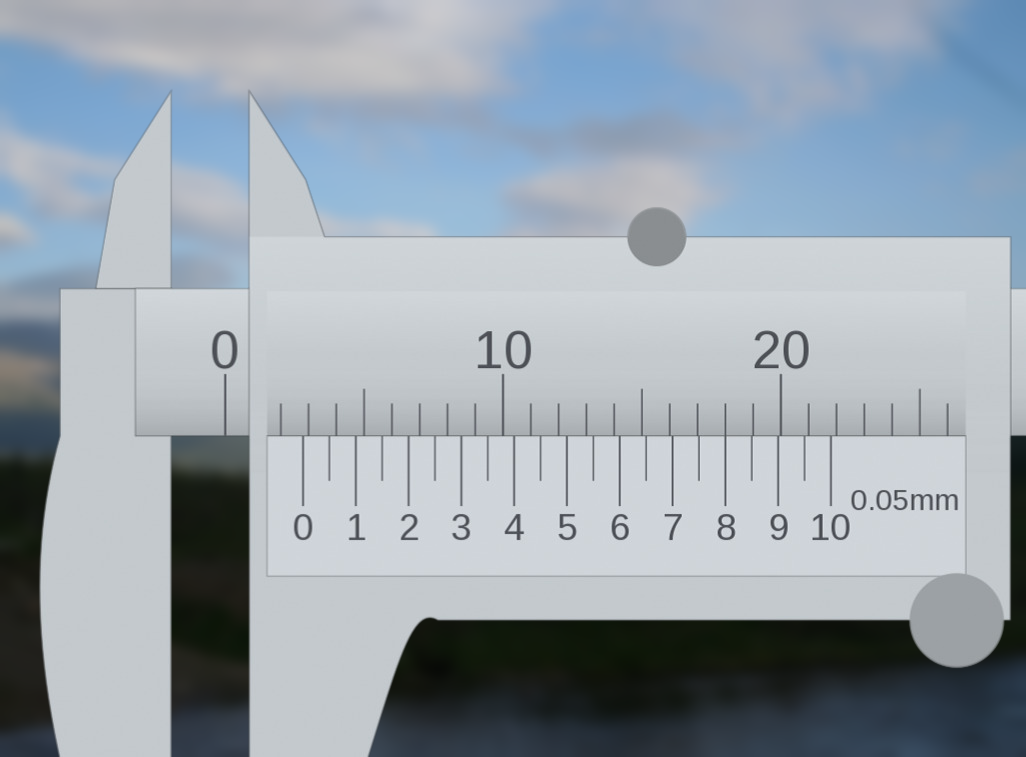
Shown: 2.80 mm
